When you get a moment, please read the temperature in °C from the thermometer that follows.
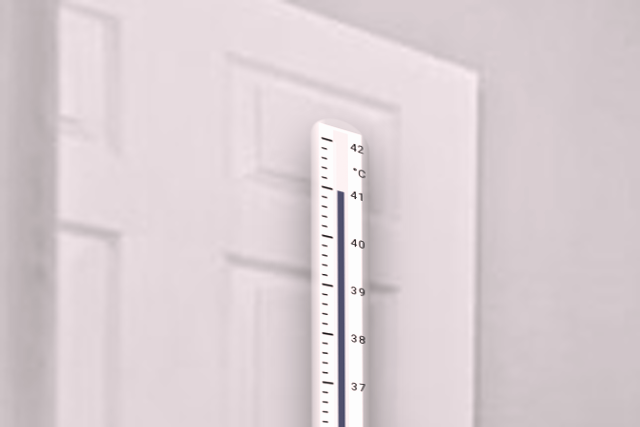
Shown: 41 °C
